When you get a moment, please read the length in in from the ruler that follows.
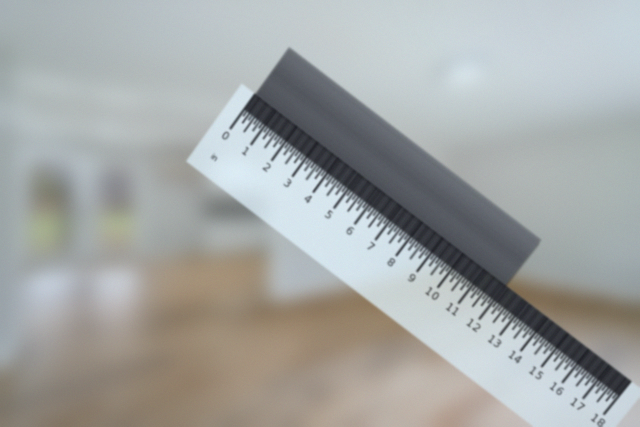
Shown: 12 in
